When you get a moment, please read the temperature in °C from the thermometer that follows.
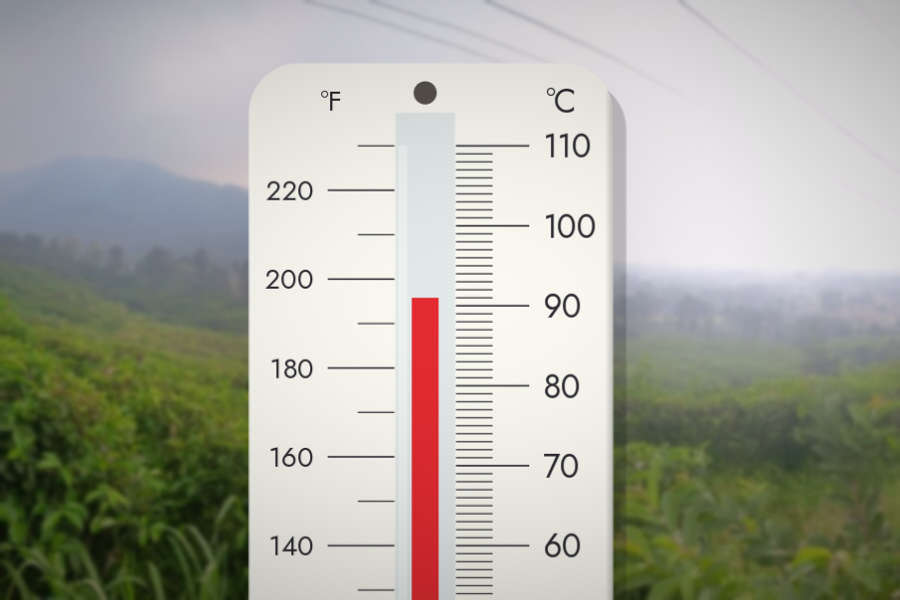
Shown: 91 °C
